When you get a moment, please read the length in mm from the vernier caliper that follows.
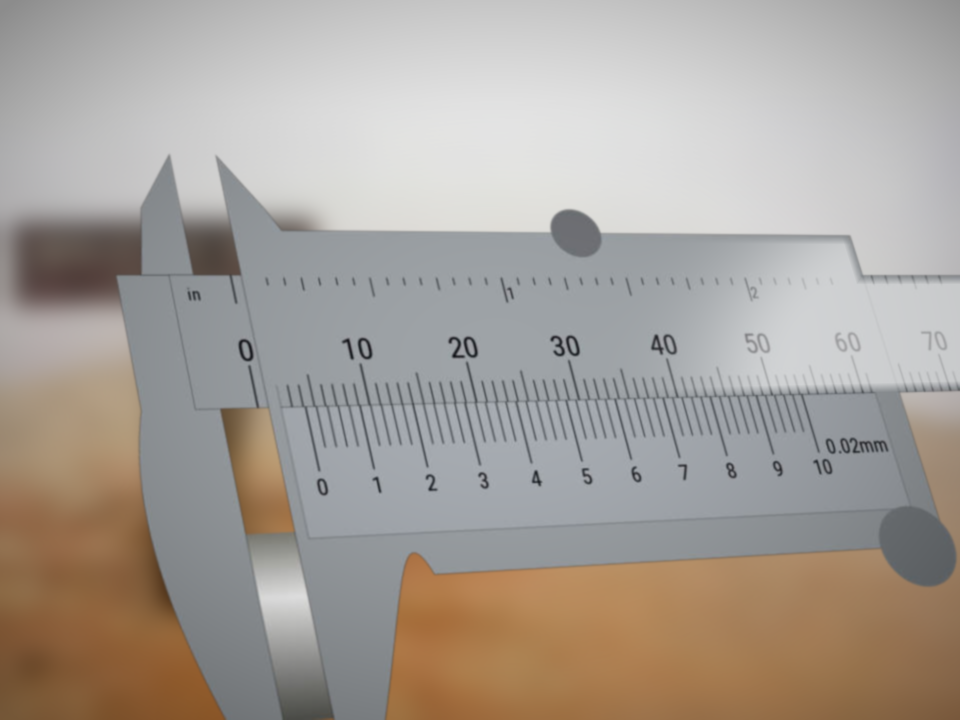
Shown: 4.2 mm
